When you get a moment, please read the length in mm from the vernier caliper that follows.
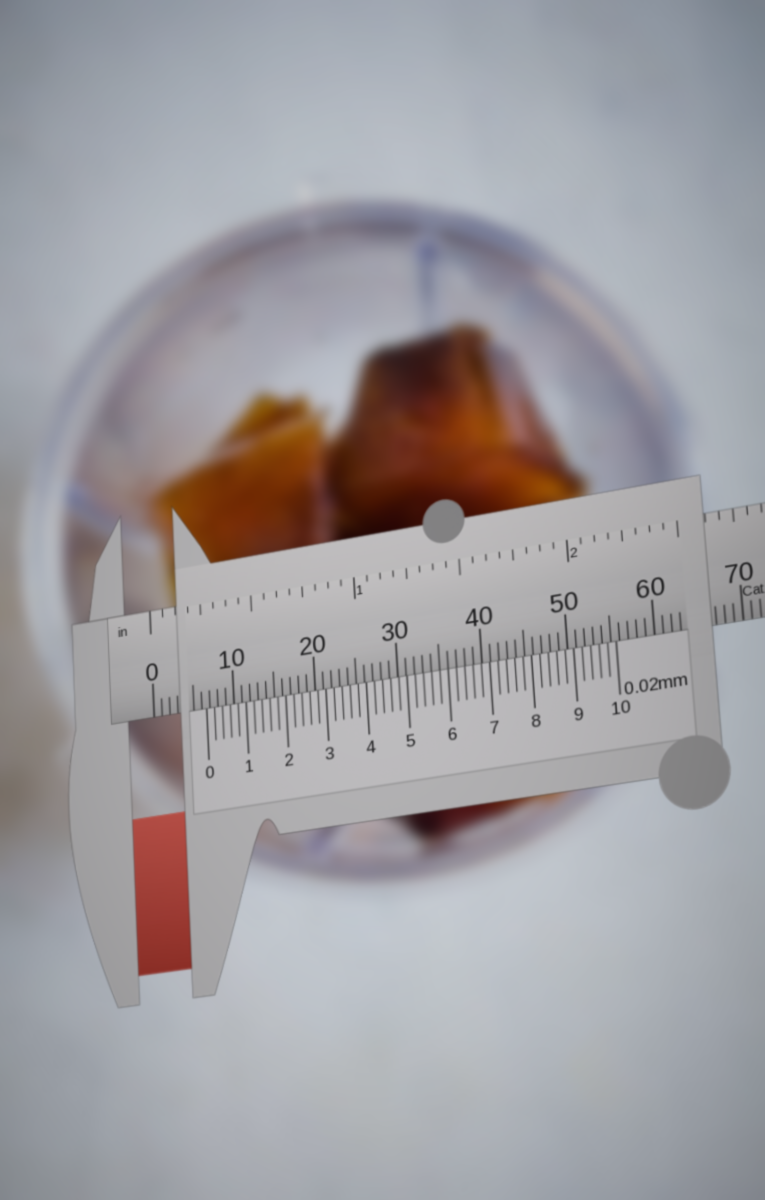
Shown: 6.6 mm
